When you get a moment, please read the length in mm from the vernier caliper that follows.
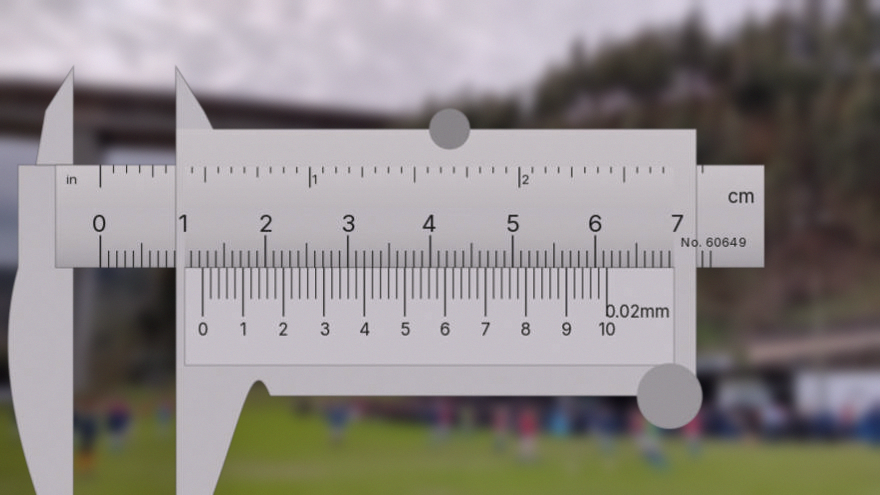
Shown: 12.4 mm
